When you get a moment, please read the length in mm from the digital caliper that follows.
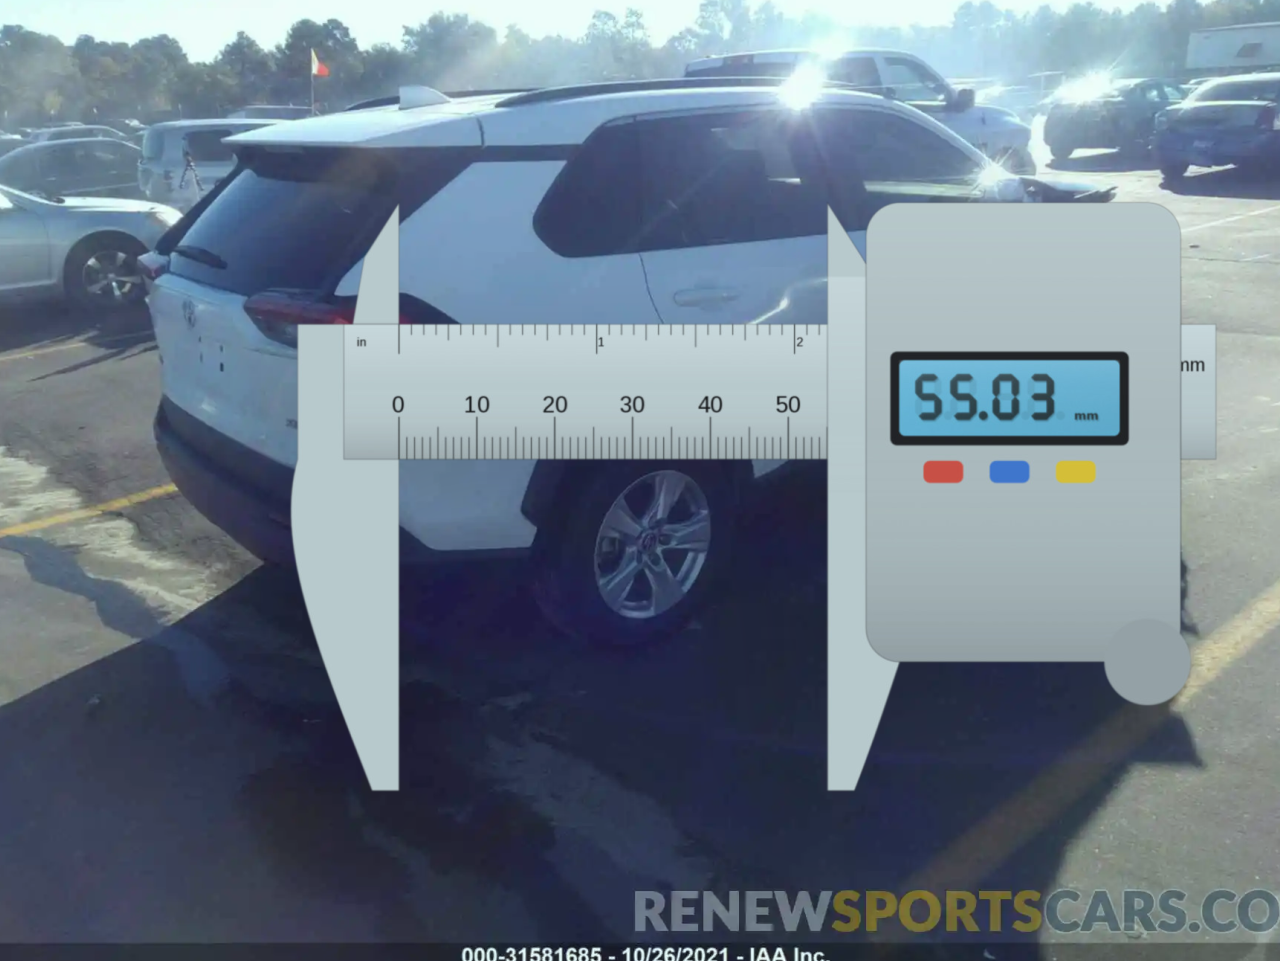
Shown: 55.03 mm
